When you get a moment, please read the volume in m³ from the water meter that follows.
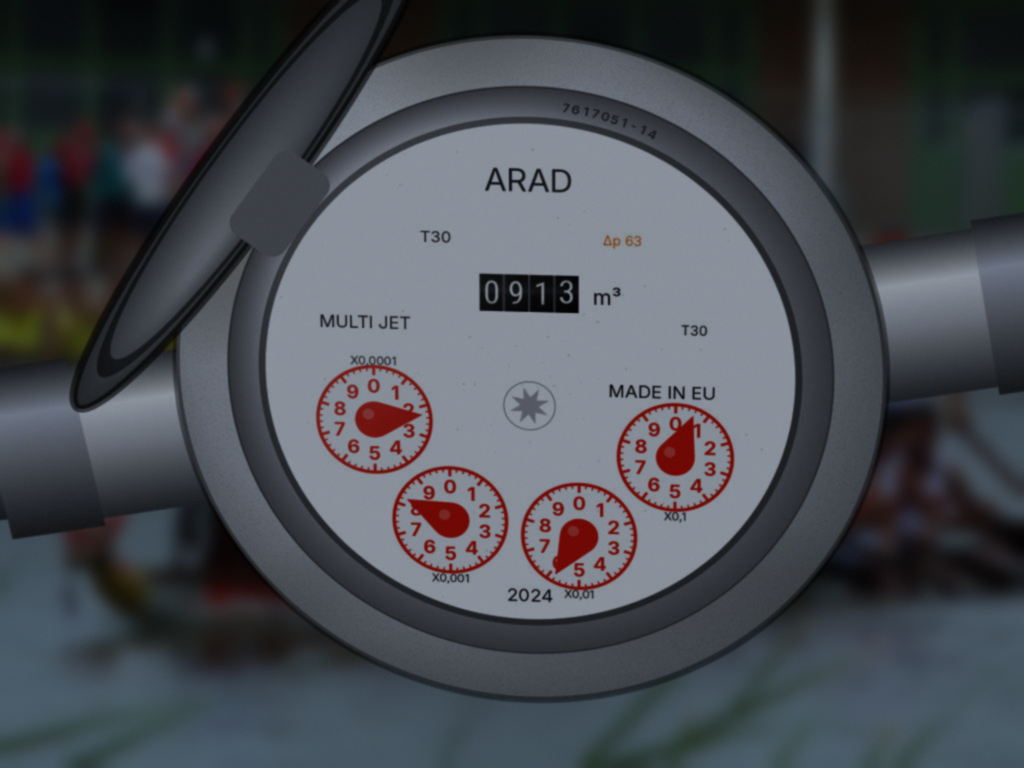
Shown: 913.0582 m³
